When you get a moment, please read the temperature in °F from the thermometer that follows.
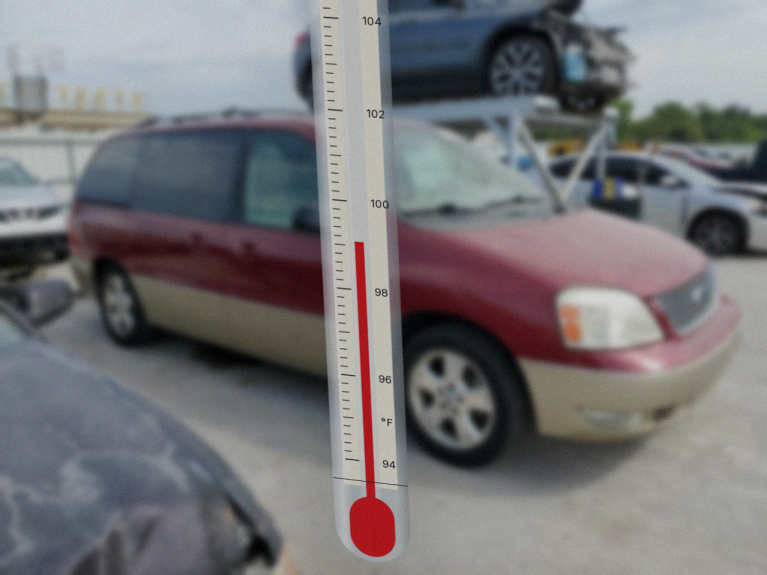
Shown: 99.1 °F
